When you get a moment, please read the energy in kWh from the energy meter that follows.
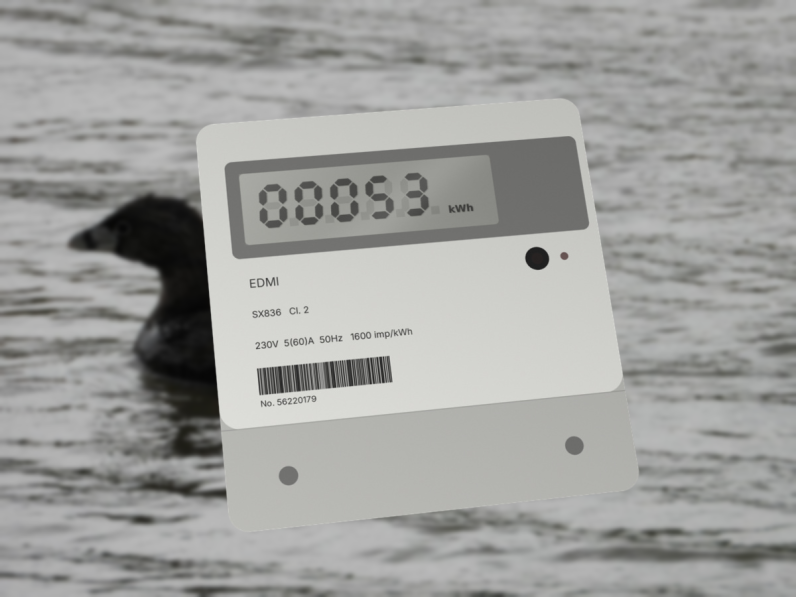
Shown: 53 kWh
